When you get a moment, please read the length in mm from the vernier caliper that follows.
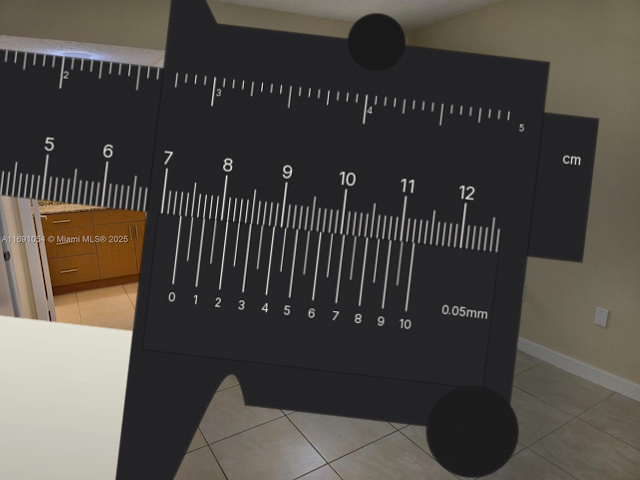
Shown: 73.2 mm
